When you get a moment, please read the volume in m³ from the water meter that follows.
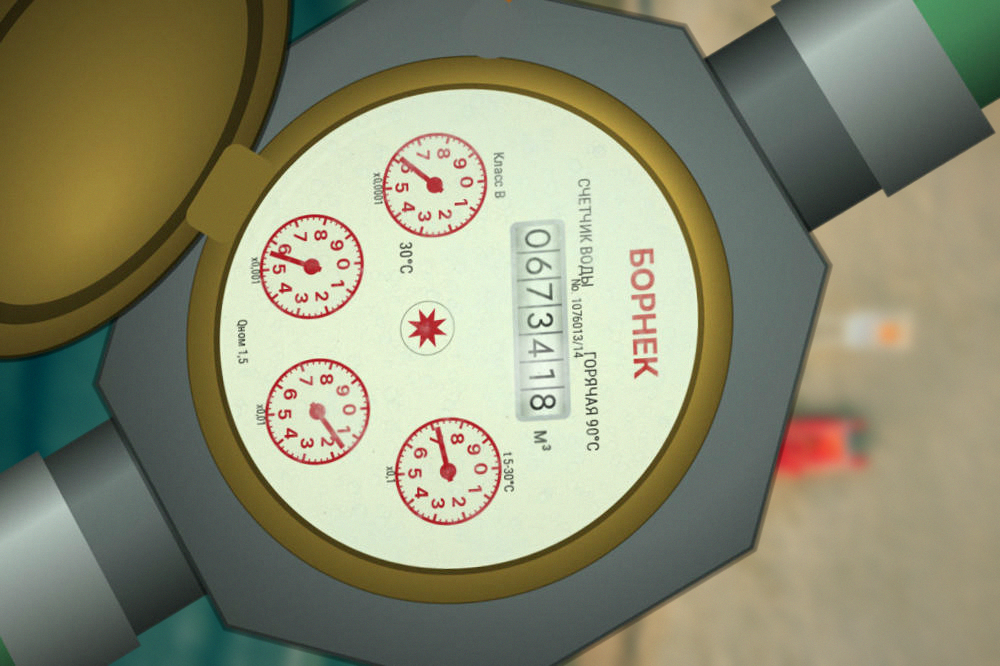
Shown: 673418.7156 m³
